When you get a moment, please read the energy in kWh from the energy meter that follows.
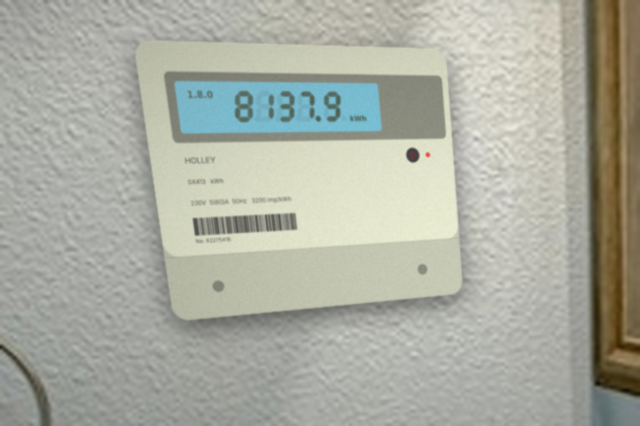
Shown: 8137.9 kWh
